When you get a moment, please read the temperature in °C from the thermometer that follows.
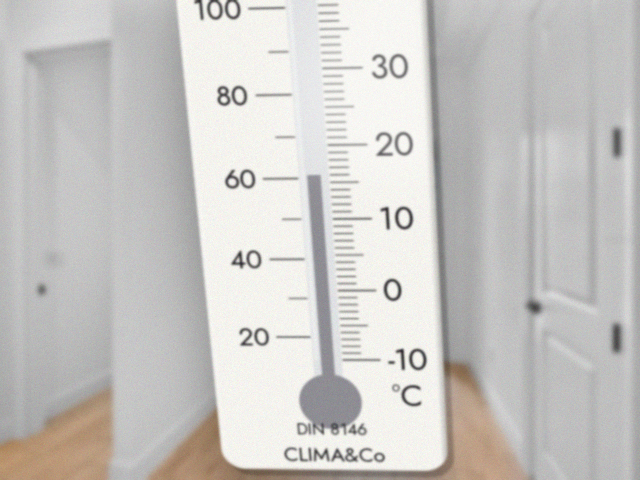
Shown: 16 °C
